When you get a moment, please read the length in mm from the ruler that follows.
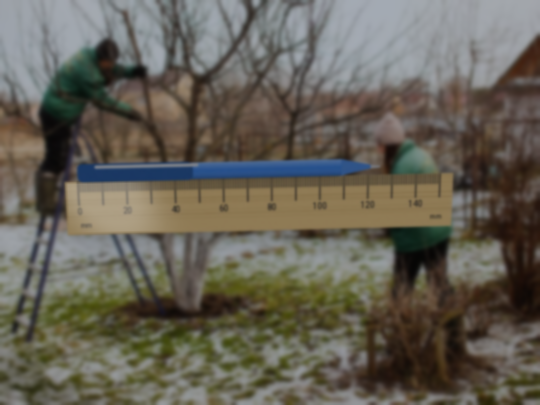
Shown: 125 mm
